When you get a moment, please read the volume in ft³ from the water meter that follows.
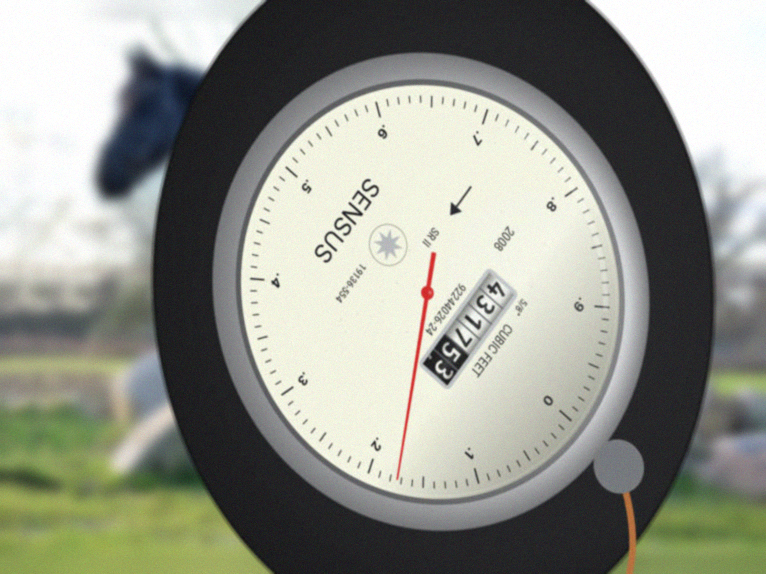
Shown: 431753.17 ft³
